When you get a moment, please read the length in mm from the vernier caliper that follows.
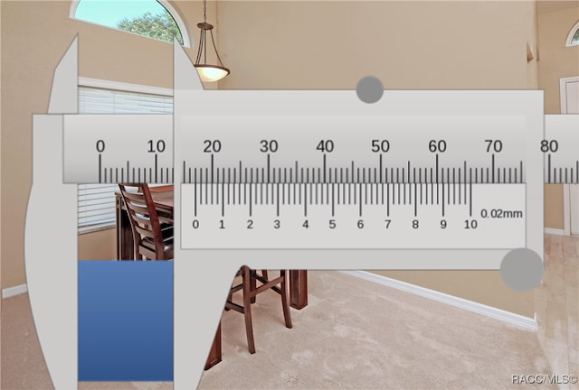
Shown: 17.0 mm
